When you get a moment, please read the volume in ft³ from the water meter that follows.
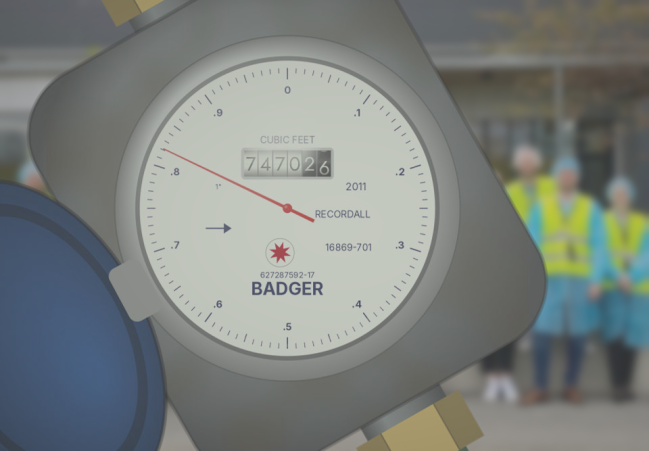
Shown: 747025.82 ft³
